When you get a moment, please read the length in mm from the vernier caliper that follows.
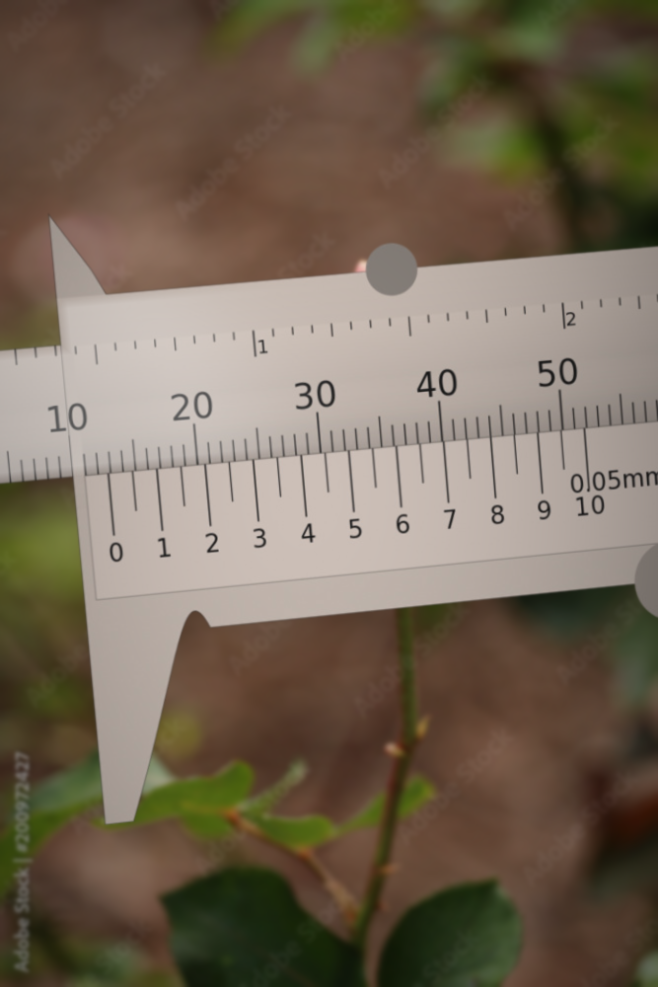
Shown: 12.8 mm
